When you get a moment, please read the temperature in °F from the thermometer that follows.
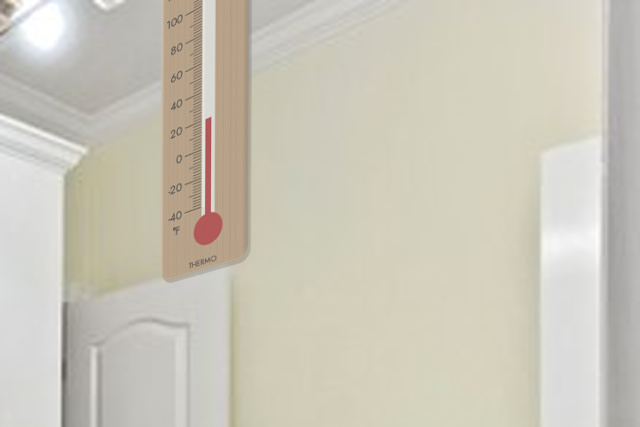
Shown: 20 °F
